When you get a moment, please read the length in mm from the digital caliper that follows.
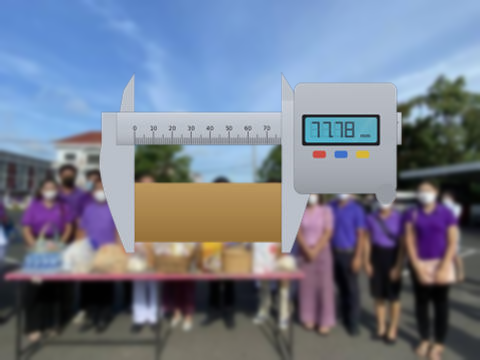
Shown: 77.78 mm
